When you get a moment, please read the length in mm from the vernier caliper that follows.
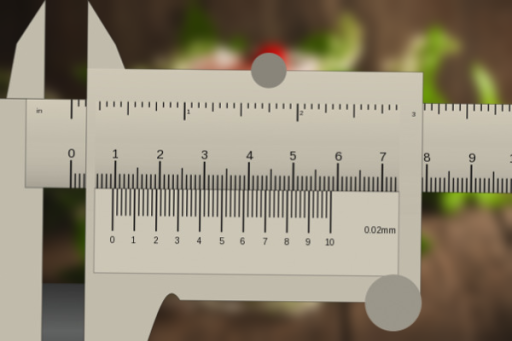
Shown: 9.5 mm
